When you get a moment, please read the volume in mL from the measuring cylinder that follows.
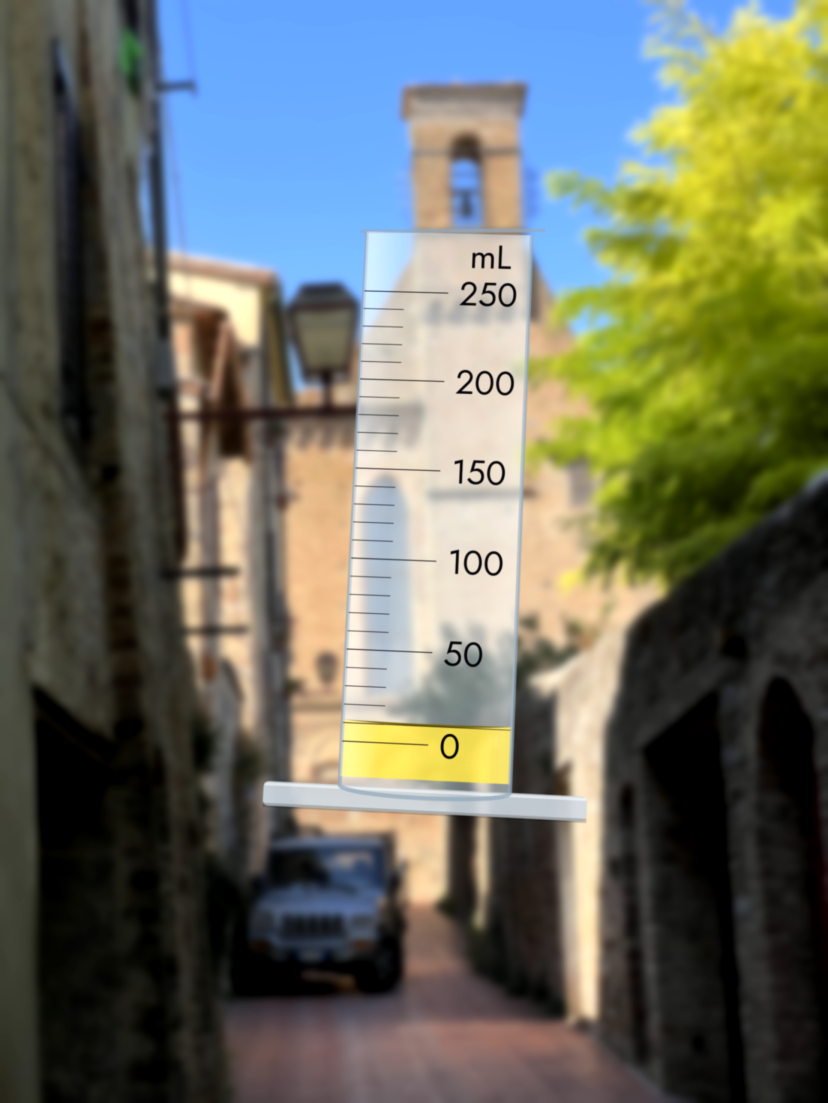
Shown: 10 mL
